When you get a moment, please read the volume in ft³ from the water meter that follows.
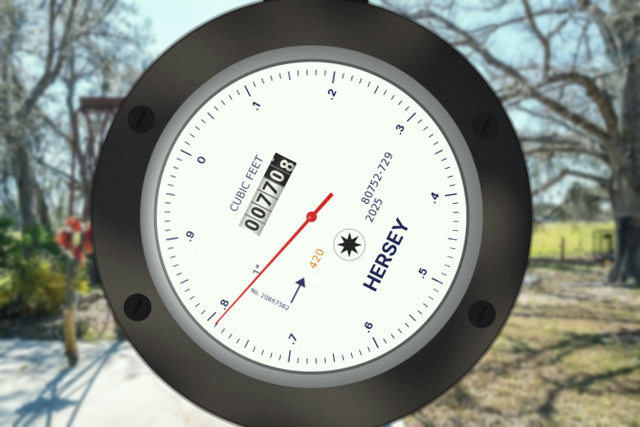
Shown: 7707.79 ft³
